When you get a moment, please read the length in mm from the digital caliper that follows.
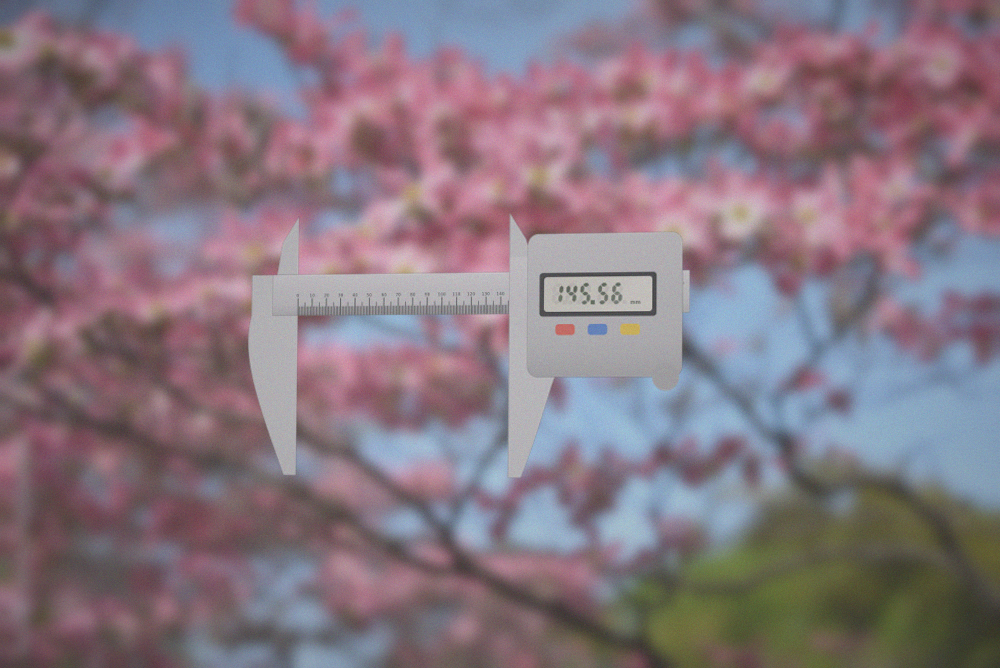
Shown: 145.56 mm
